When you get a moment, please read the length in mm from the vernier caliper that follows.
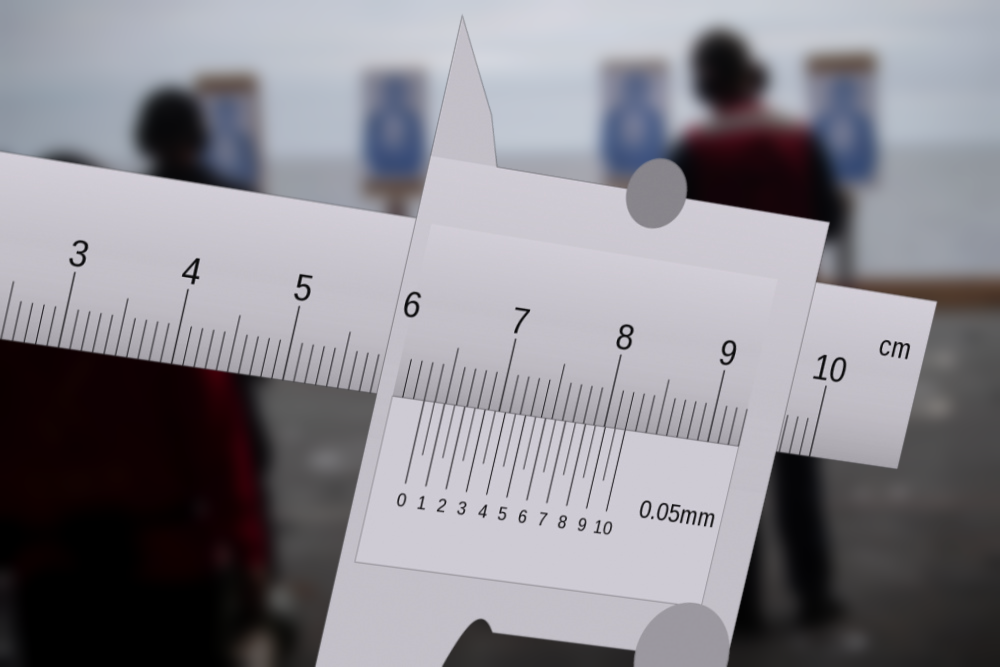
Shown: 63.0 mm
